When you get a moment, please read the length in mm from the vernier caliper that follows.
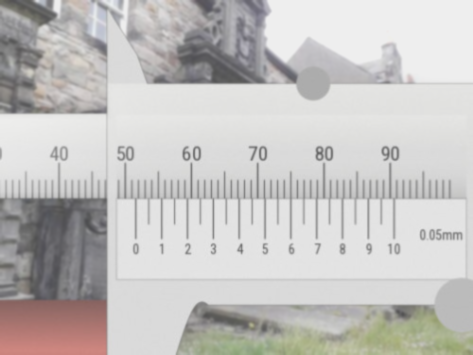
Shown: 51.6 mm
